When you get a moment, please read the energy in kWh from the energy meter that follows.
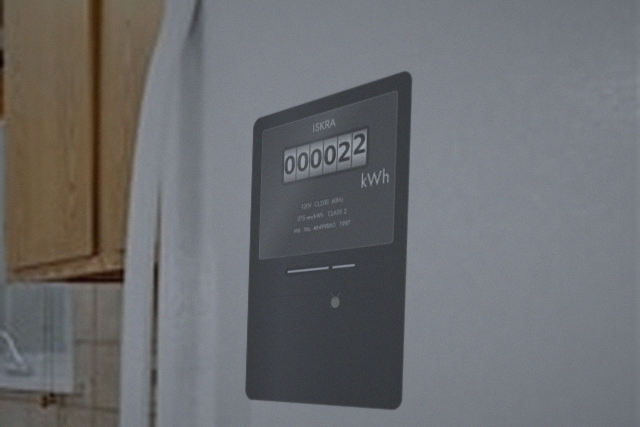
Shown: 22 kWh
